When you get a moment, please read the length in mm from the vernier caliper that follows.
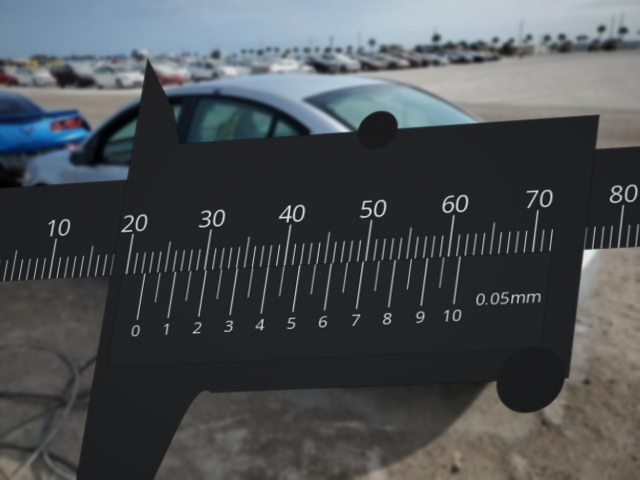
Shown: 22.4 mm
